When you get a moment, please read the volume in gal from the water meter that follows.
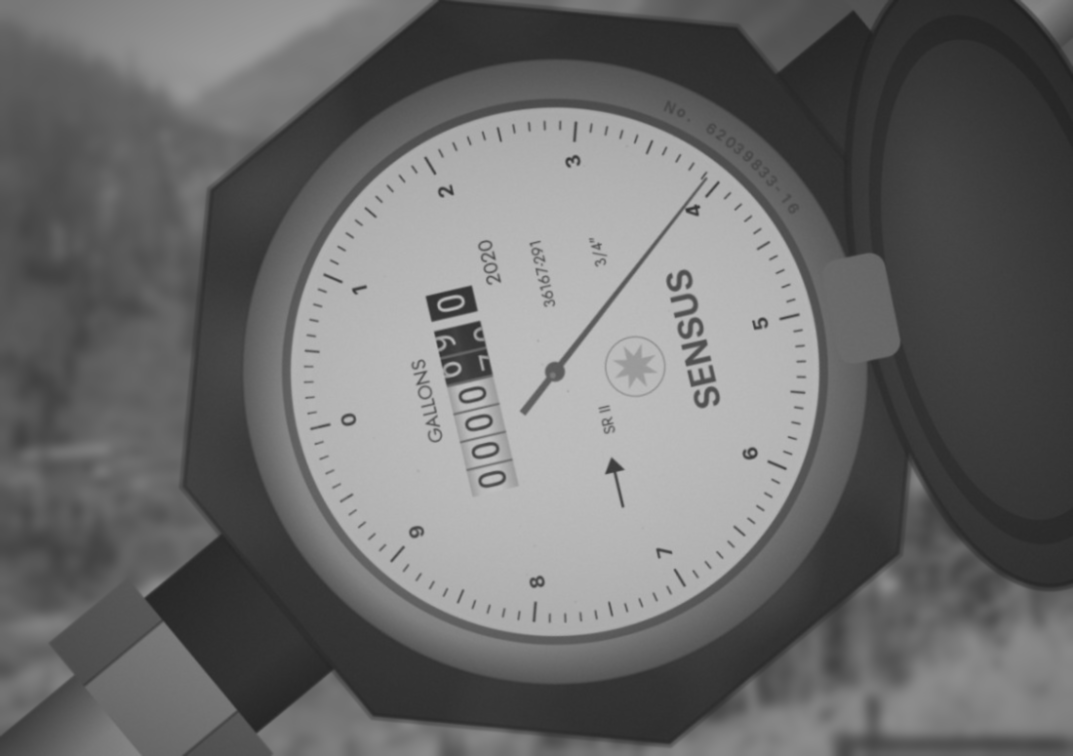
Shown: 693.9 gal
